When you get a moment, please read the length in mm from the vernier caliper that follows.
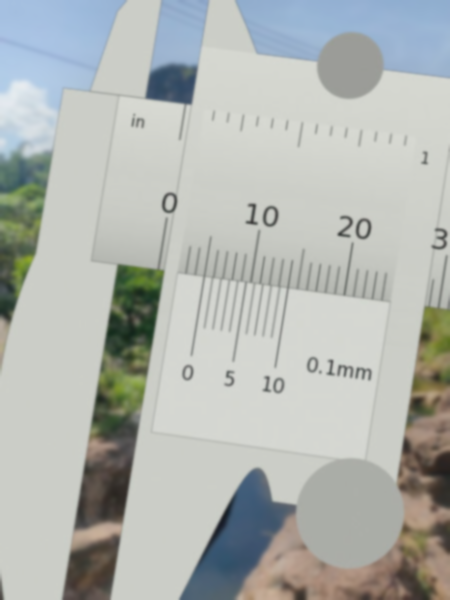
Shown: 5.0 mm
